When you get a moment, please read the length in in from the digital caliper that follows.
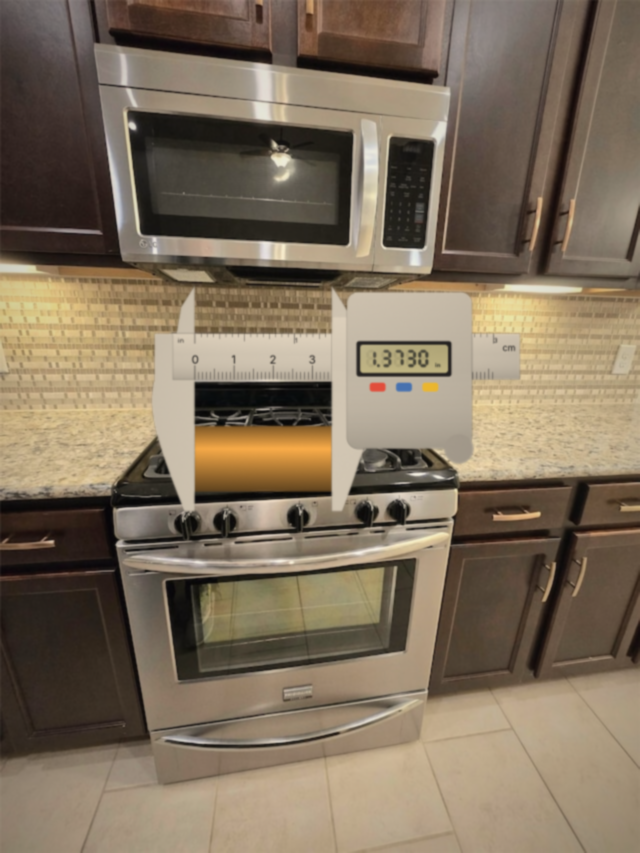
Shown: 1.3730 in
